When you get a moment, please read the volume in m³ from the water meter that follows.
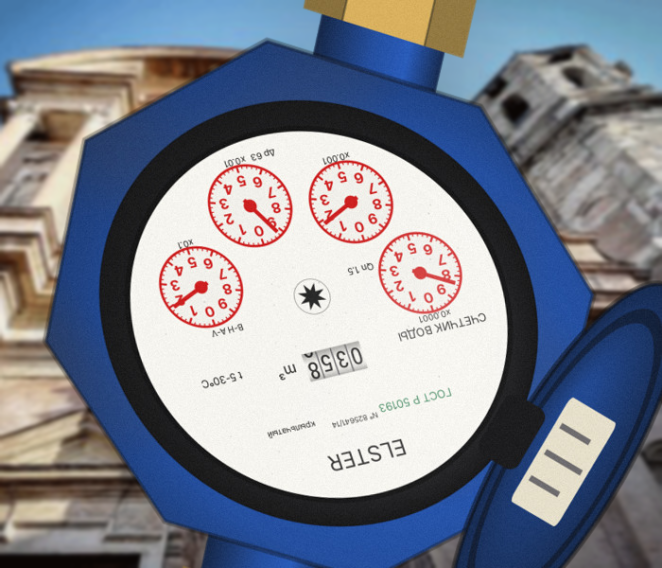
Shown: 358.1918 m³
